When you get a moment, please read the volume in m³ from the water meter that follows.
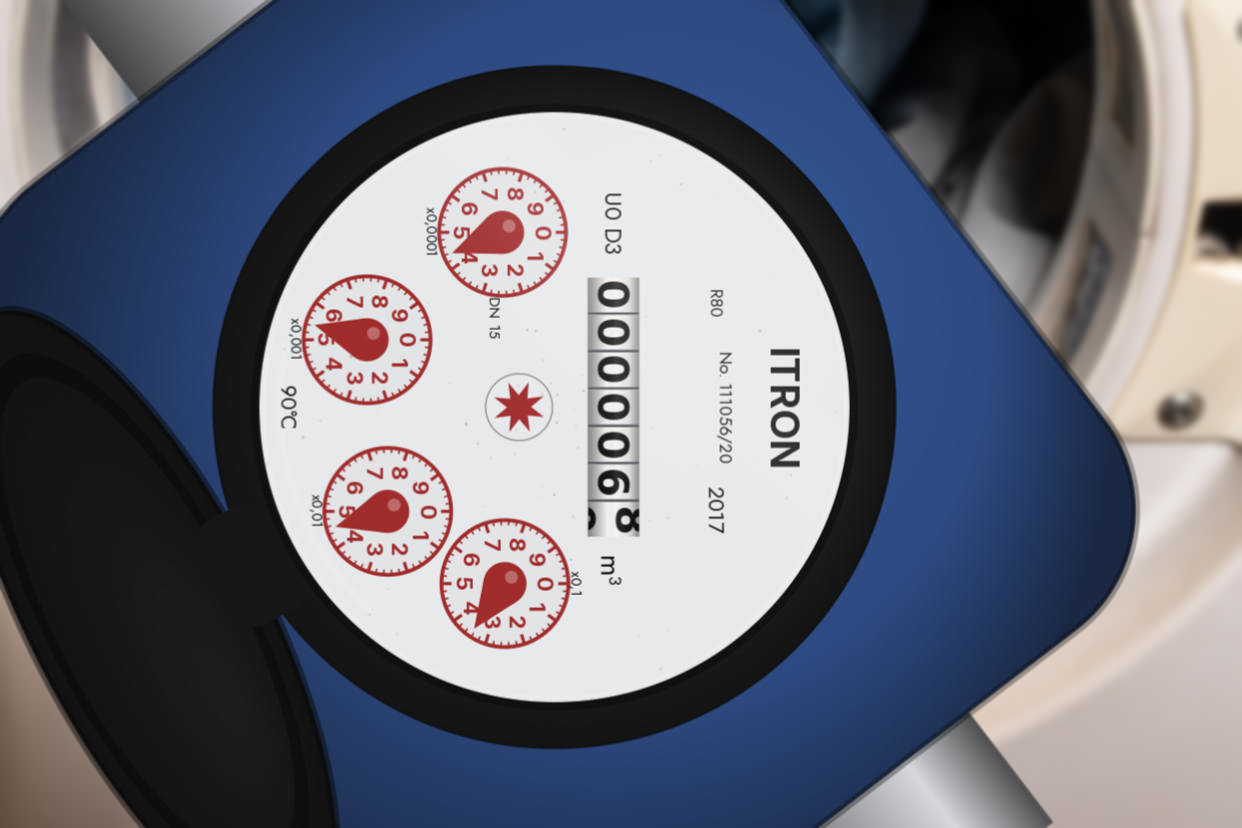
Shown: 68.3454 m³
